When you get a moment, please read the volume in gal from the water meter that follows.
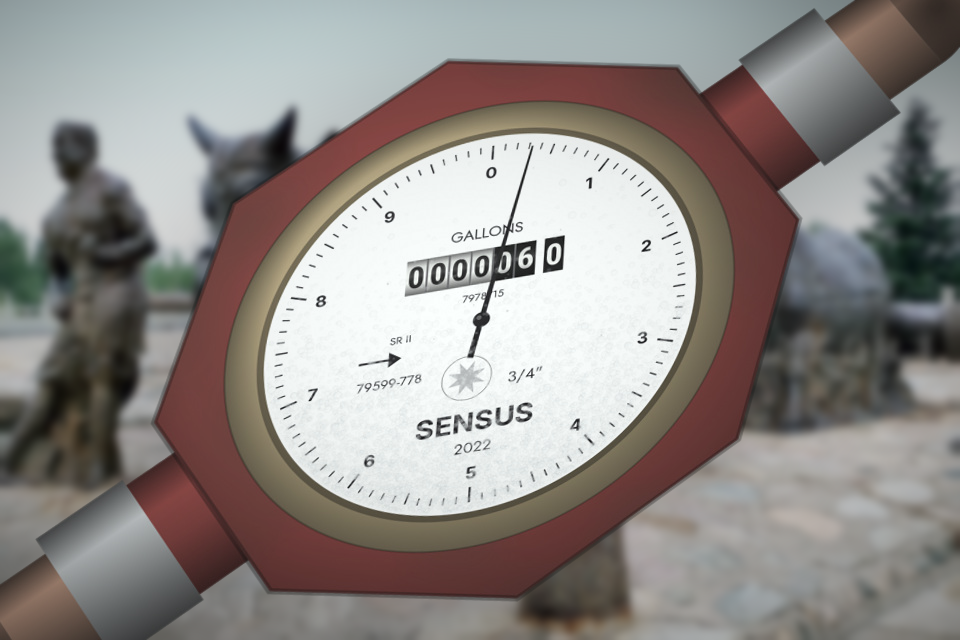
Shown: 60.3 gal
